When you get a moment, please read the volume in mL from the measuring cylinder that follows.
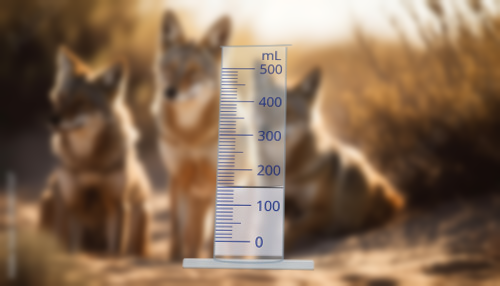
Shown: 150 mL
